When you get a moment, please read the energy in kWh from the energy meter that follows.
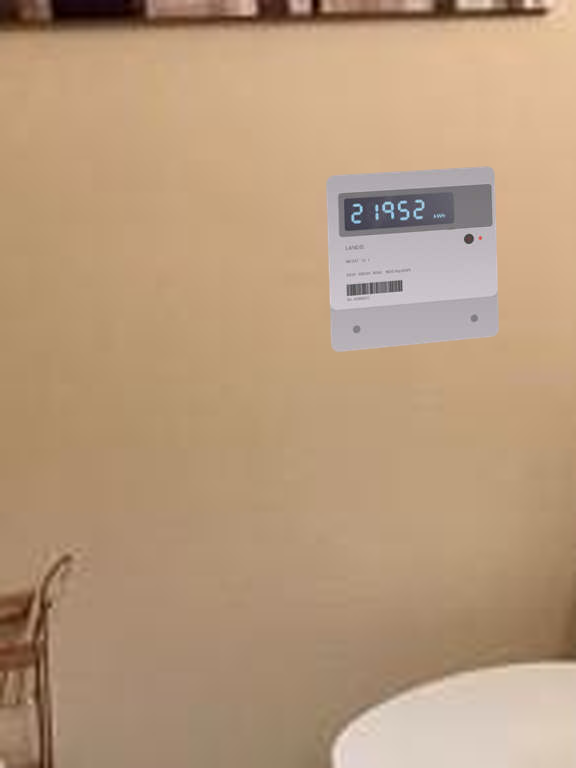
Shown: 21952 kWh
